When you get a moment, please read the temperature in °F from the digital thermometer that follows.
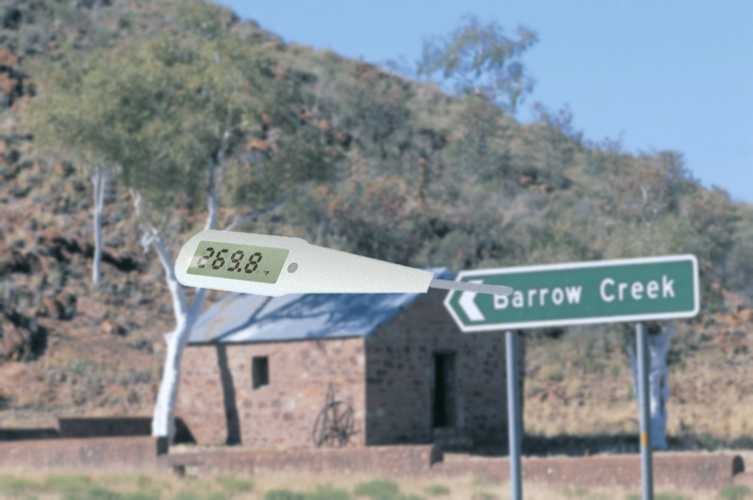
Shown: 269.8 °F
